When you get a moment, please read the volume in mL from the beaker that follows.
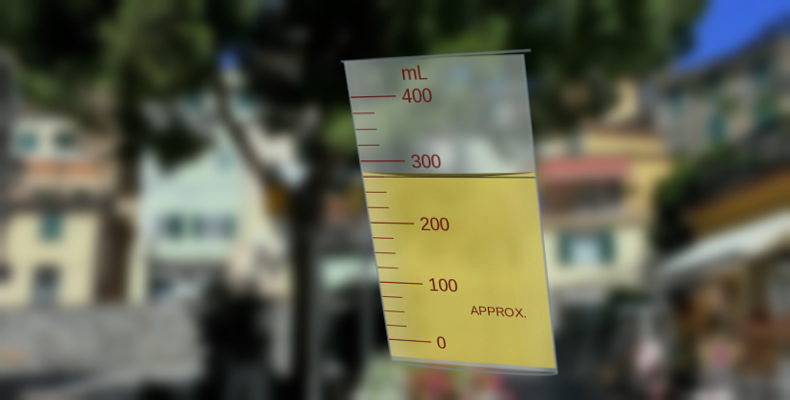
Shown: 275 mL
